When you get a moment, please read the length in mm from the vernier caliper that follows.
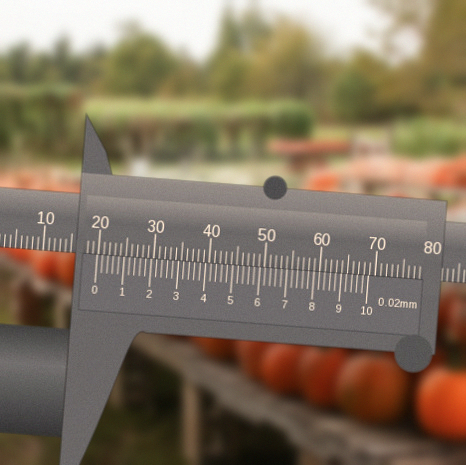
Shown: 19.8 mm
